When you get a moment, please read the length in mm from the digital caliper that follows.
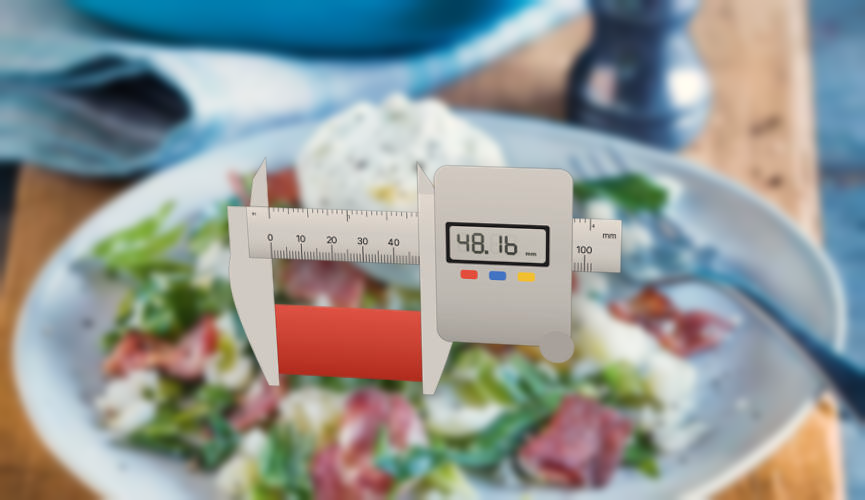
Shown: 48.16 mm
